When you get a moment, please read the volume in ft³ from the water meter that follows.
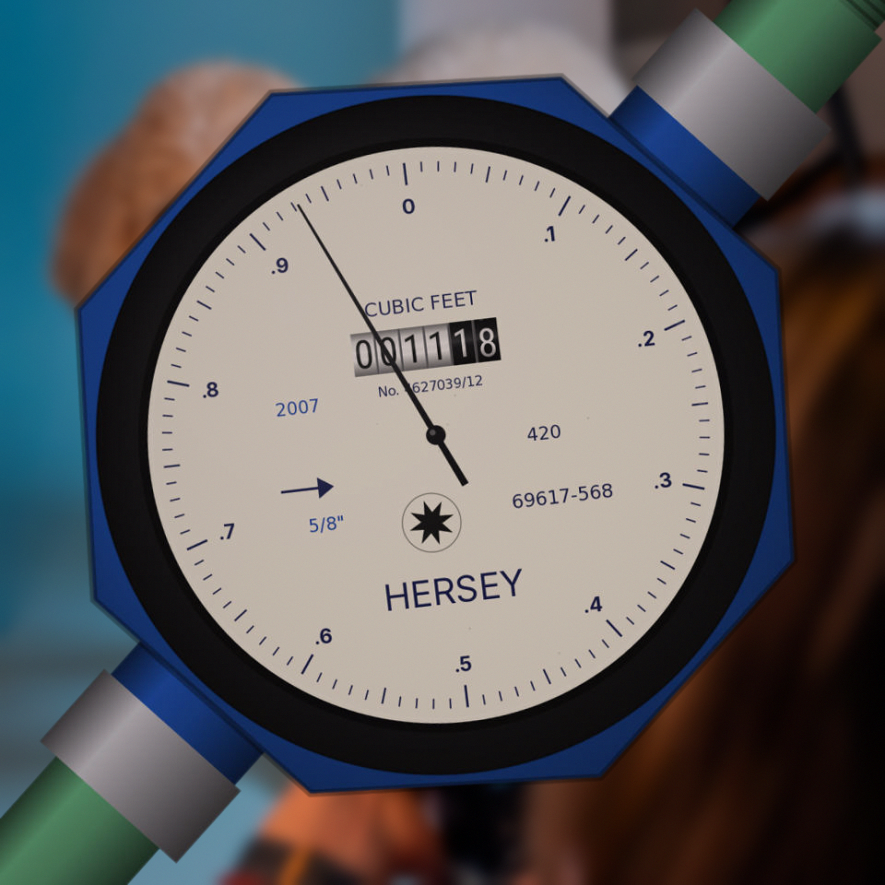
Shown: 1117.93 ft³
